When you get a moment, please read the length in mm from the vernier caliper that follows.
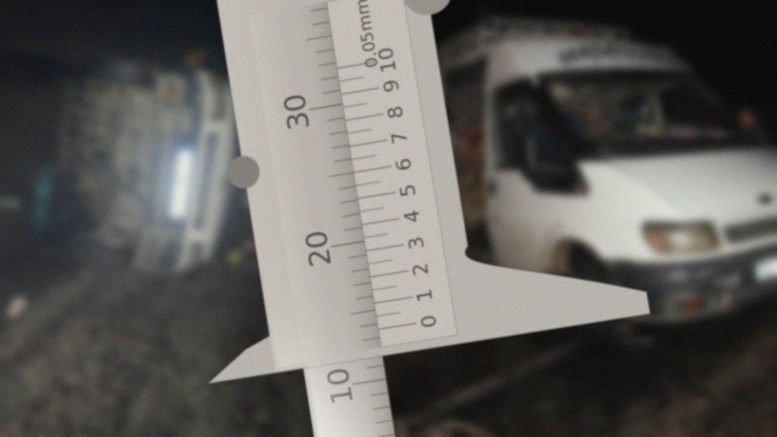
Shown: 13.6 mm
